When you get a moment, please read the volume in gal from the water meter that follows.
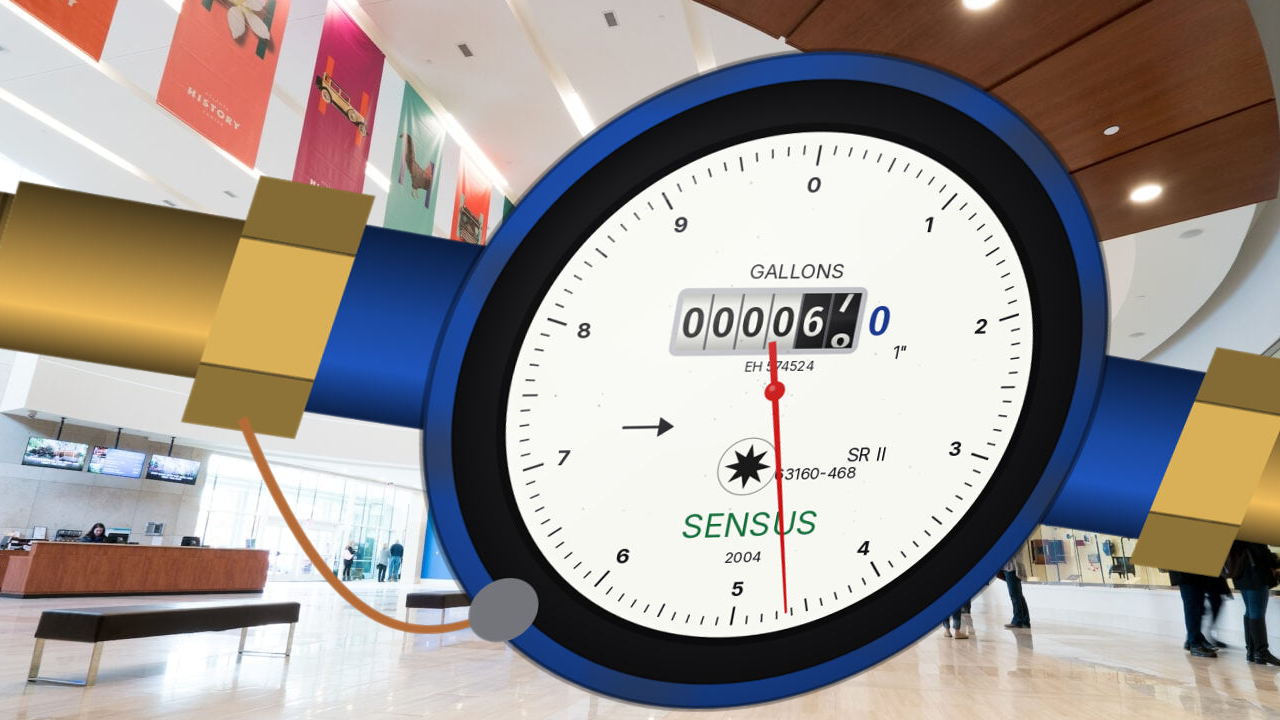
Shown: 674.6 gal
